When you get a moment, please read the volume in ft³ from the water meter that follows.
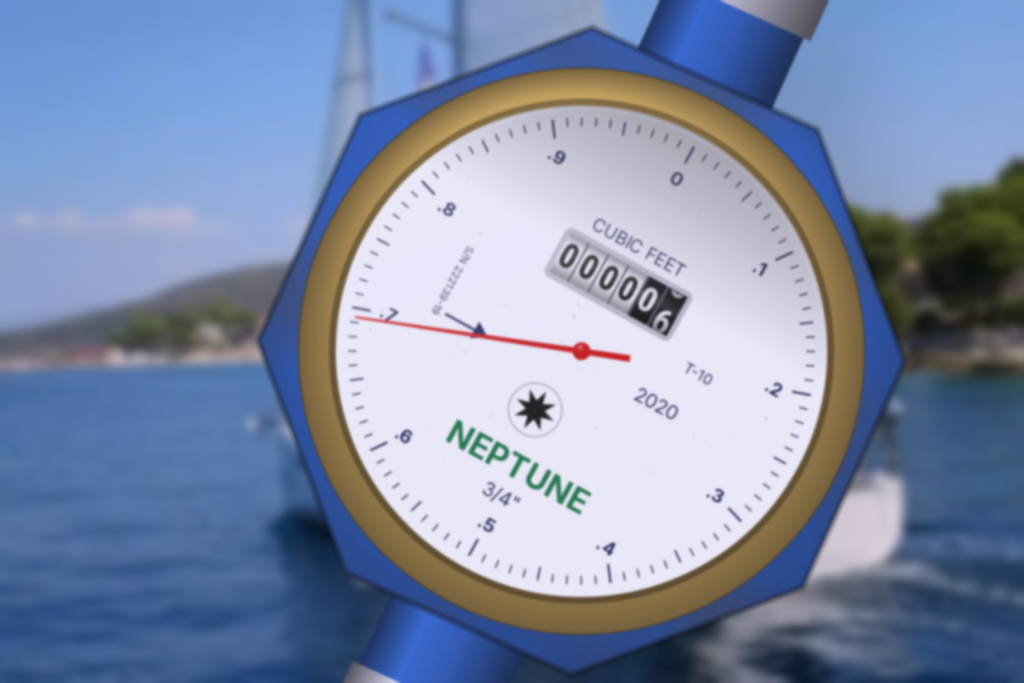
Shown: 5.69 ft³
